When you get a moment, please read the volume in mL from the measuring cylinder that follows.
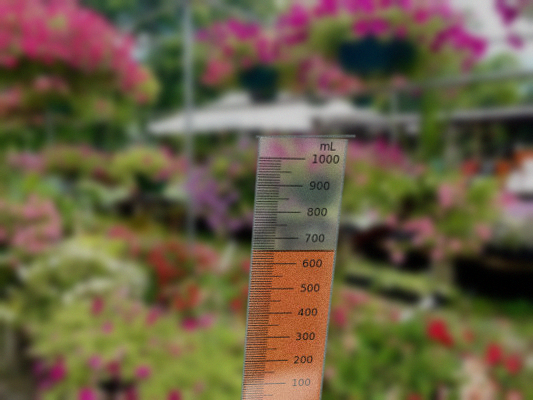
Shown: 650 mL
